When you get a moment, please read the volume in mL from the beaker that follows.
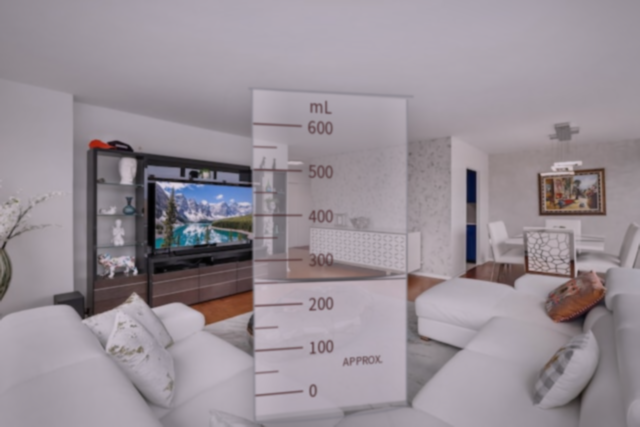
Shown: 250 mL
